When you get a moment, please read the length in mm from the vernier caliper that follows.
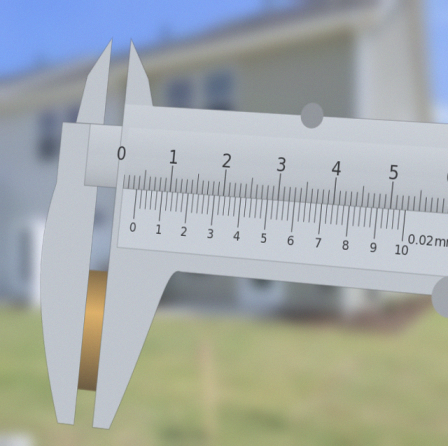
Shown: 3.6 mm
